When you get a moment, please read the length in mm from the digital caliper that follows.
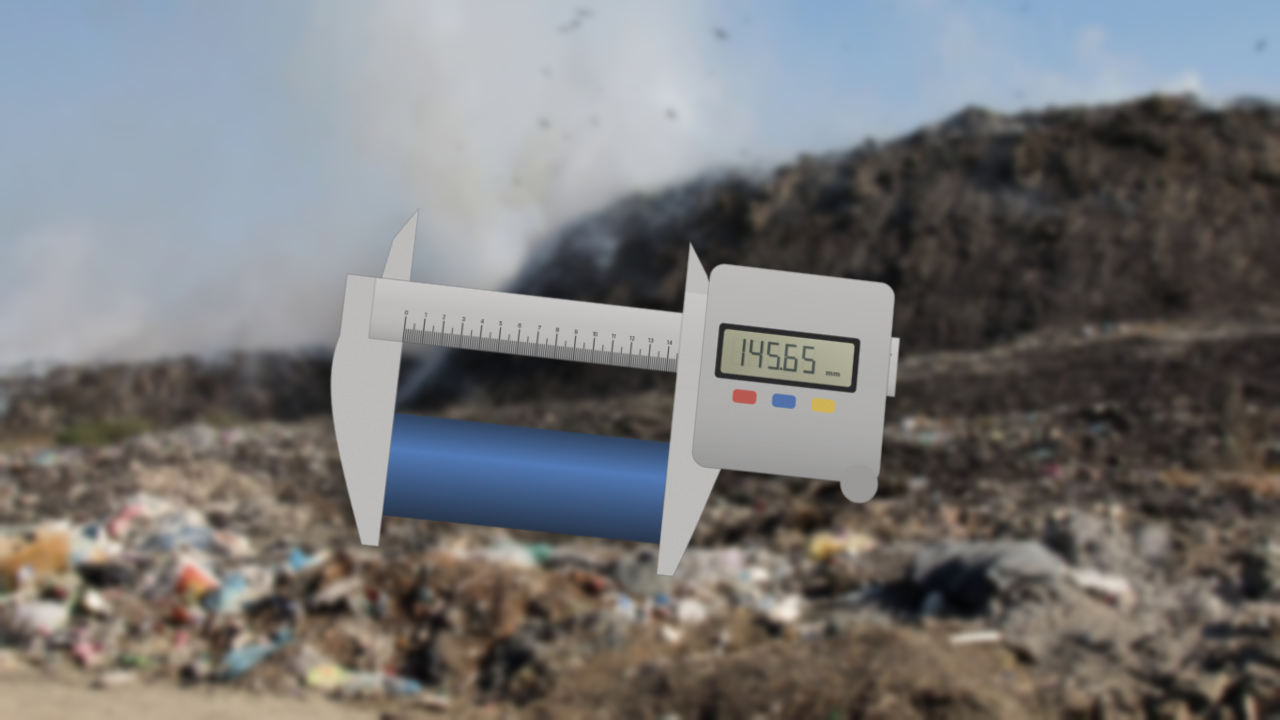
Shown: 145.65 mm
